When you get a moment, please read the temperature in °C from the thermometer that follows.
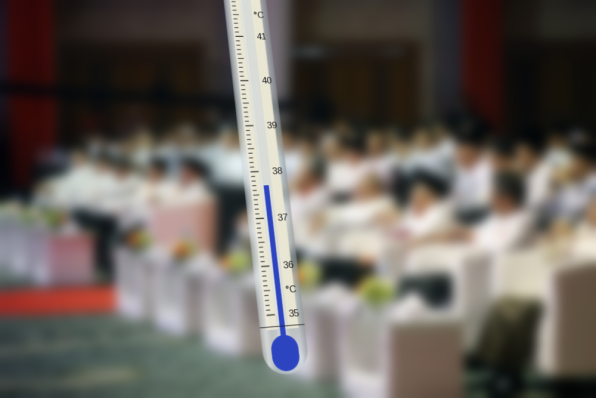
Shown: 37.7 °C
